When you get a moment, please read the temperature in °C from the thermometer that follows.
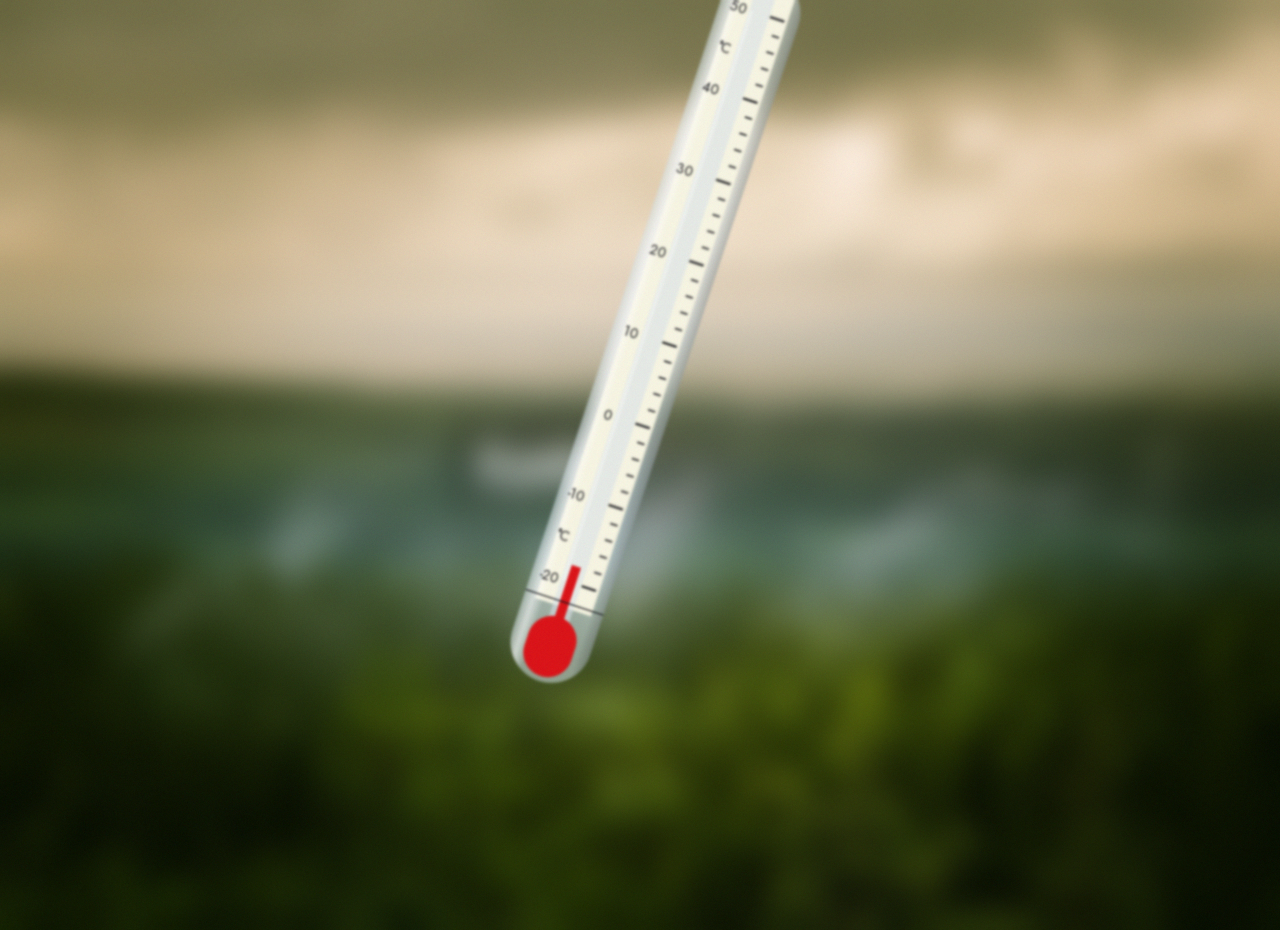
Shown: -18 °C
